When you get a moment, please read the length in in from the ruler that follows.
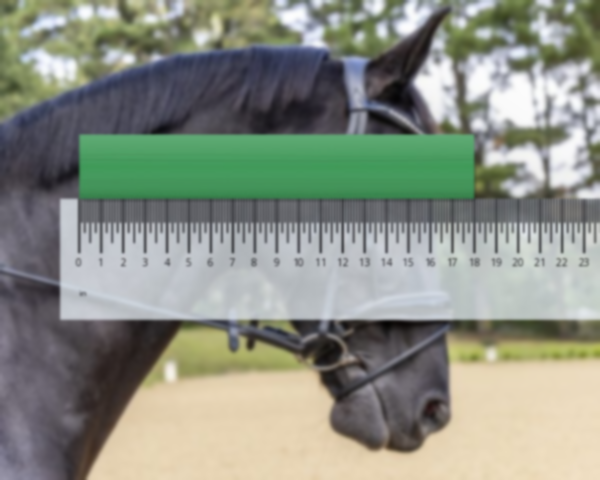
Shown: 18 in
